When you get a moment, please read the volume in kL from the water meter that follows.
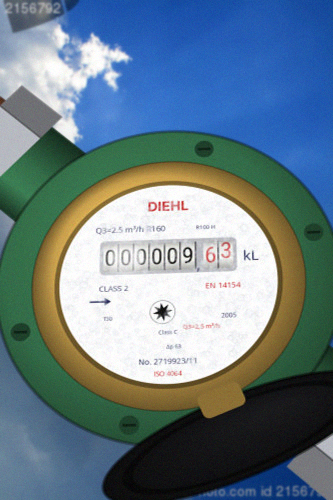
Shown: 9.63 kL
